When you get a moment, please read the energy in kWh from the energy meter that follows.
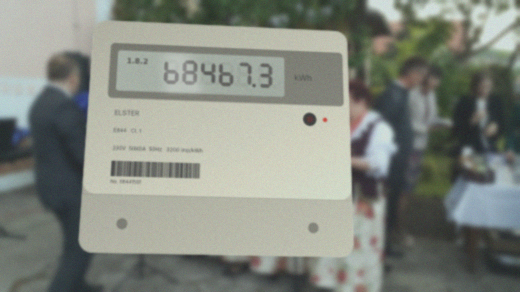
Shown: 68467.3 kWh
